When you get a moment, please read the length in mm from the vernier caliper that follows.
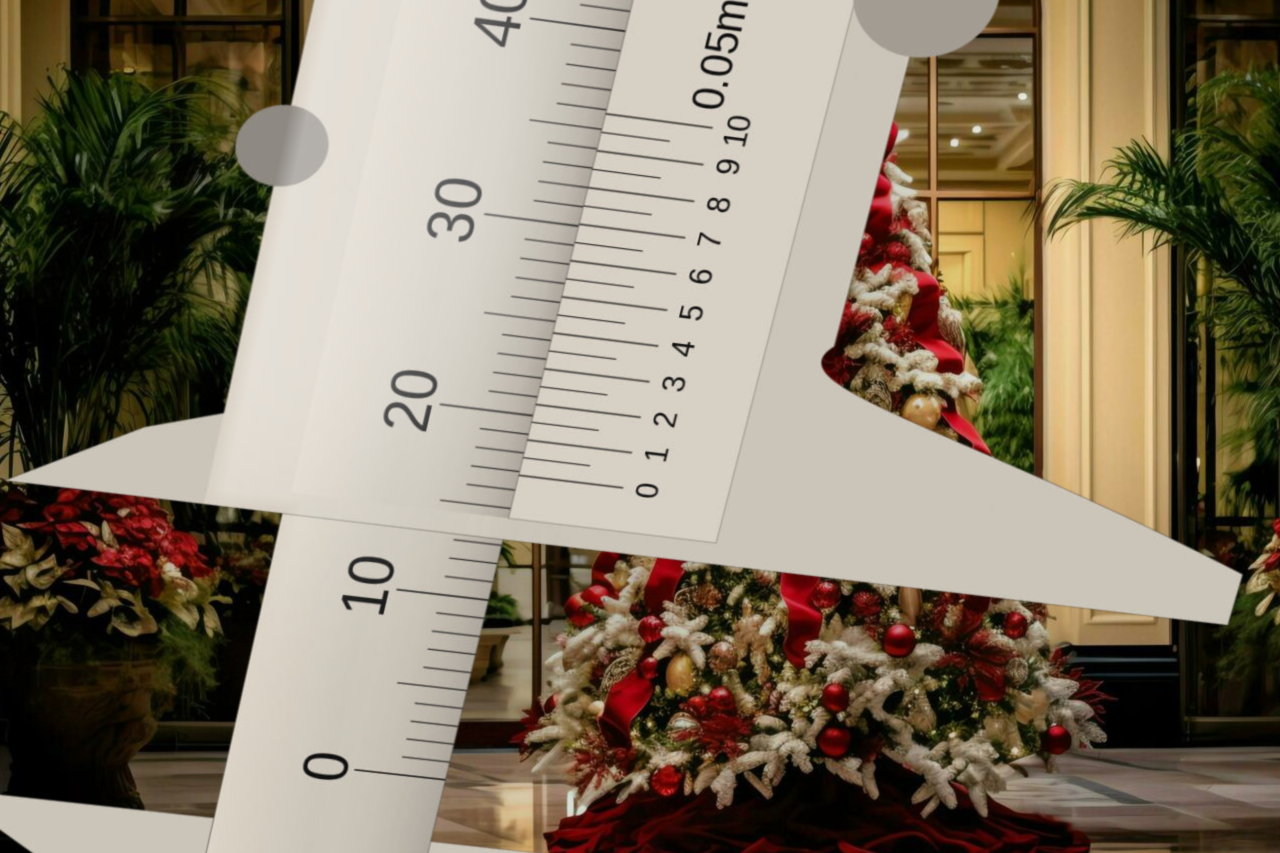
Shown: 16.8 mm
